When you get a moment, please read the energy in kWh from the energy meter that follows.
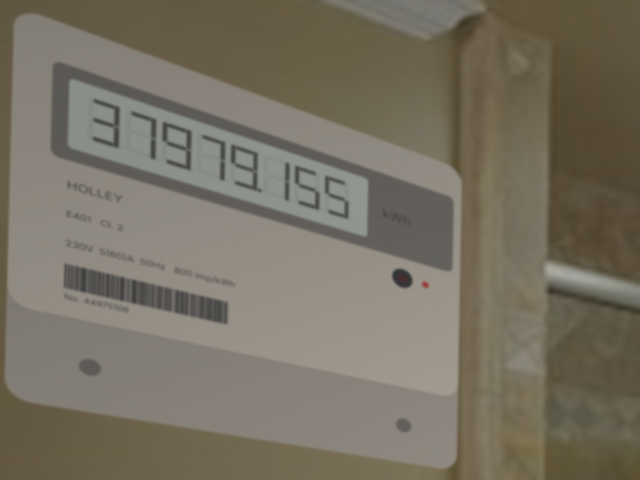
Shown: 37979.155 kWh
